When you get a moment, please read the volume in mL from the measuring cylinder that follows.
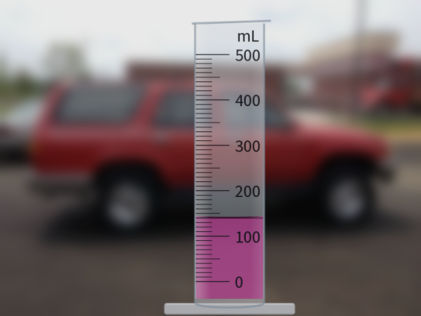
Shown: 140 mL
